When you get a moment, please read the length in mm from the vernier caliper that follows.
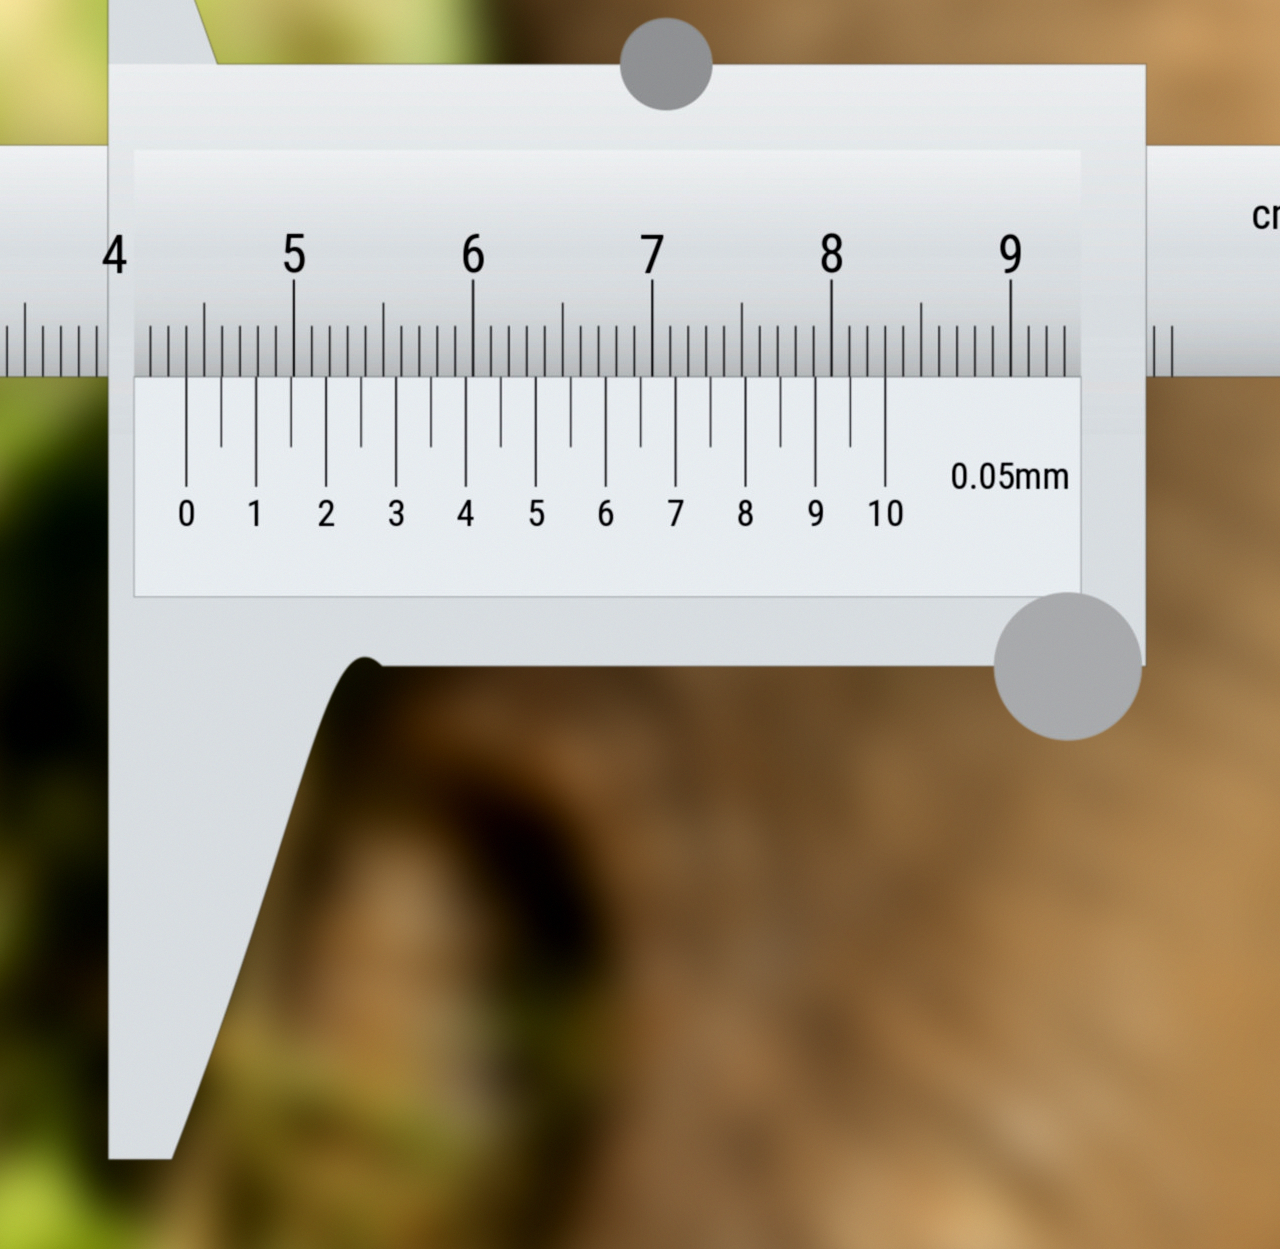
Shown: 44.0 mm
